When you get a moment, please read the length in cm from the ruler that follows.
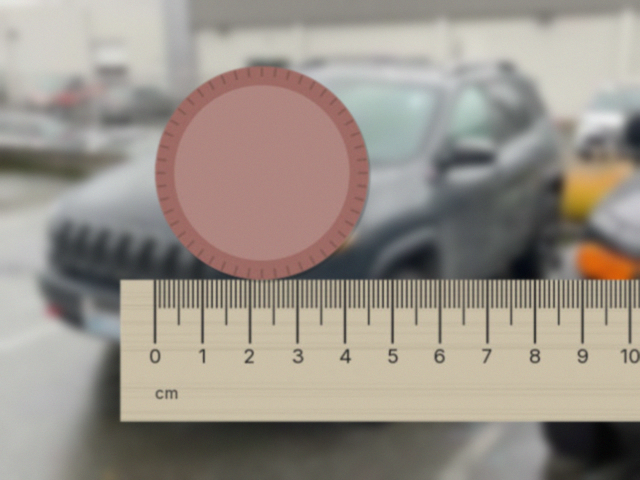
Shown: 4.5 cm
